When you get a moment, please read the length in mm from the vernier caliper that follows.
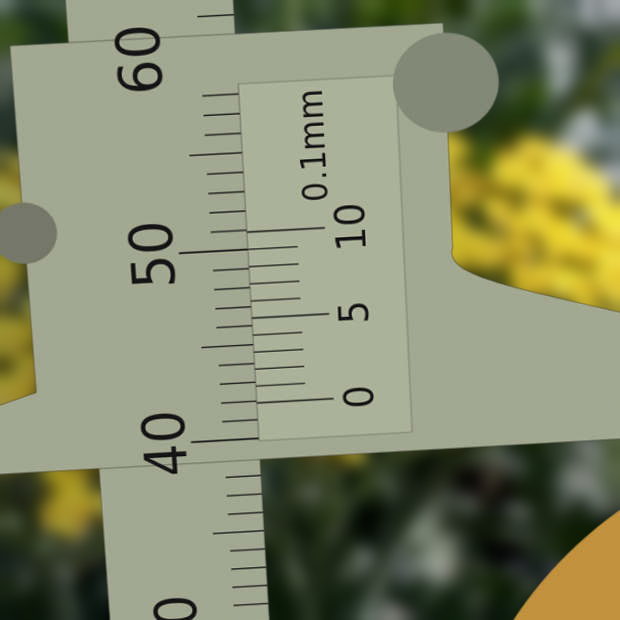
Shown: 41.9 mm
